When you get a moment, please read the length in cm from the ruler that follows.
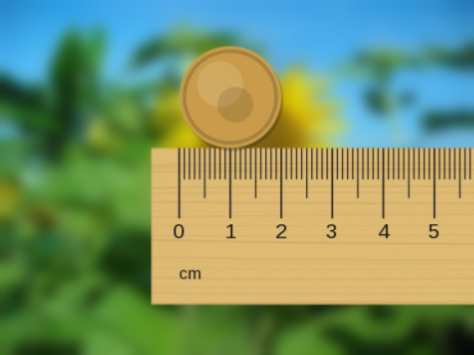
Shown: 2 cm
